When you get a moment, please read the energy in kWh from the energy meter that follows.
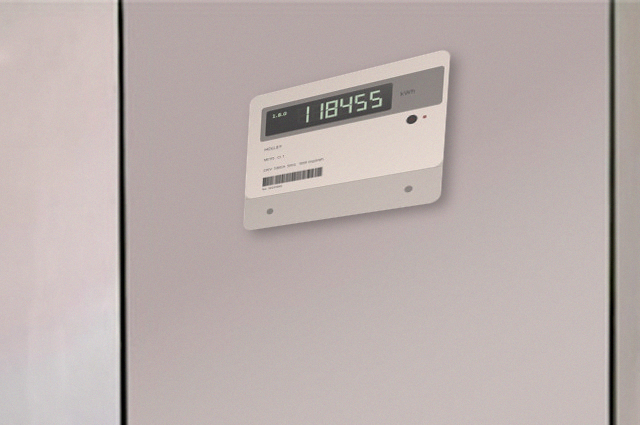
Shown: 118455 kWh
